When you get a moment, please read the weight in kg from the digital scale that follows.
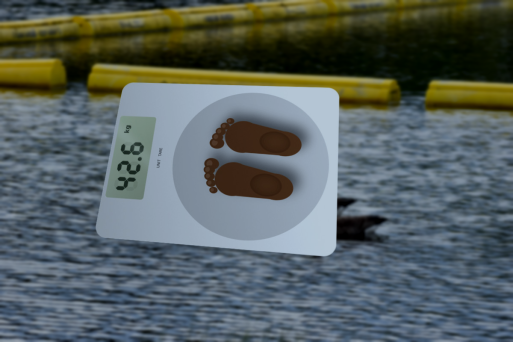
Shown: 42.6 kg
